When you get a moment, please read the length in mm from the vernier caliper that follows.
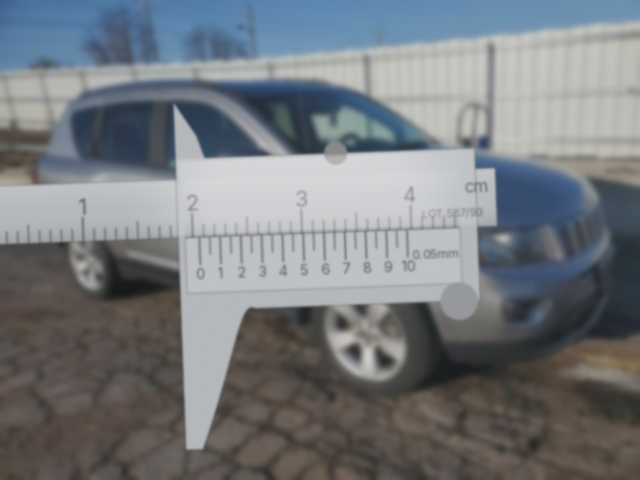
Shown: 20.6 mm
